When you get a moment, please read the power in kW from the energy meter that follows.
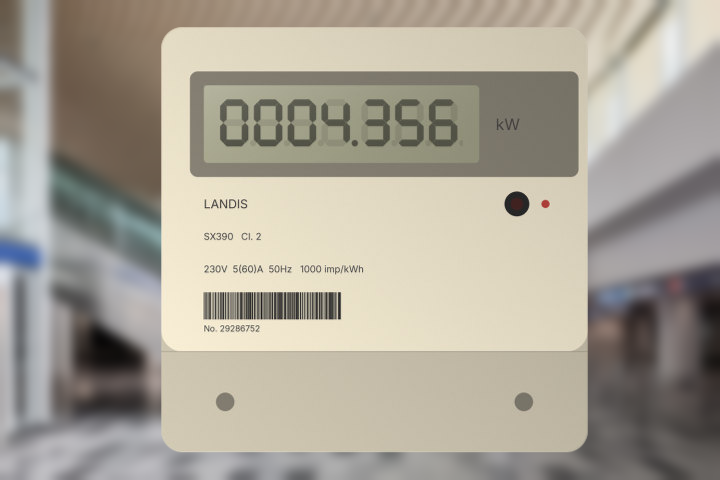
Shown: 4.356 kW
